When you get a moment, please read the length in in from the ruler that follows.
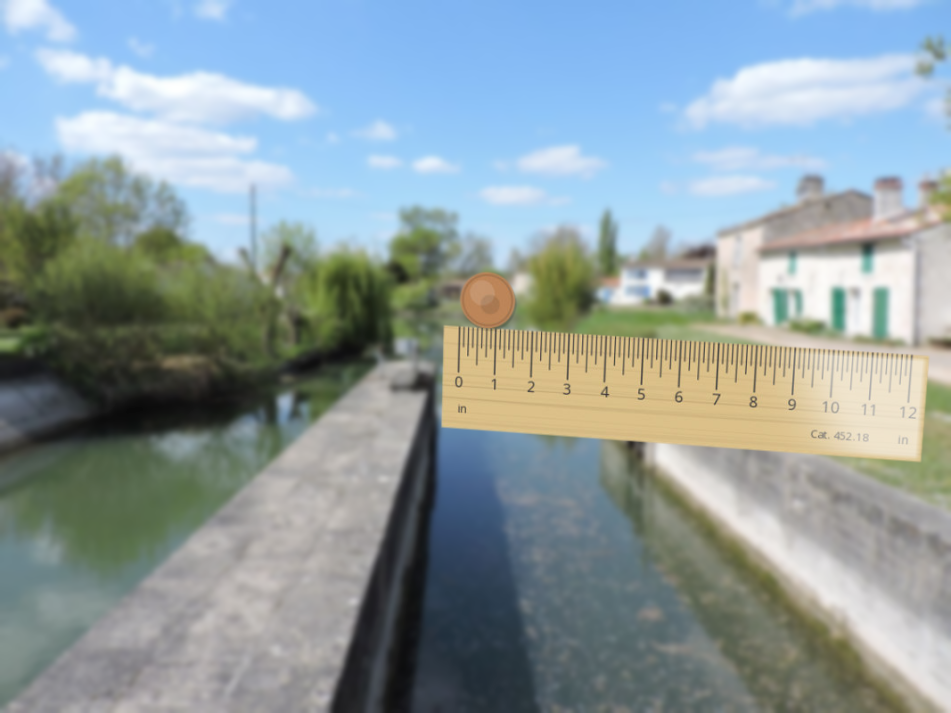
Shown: 1.5 in
